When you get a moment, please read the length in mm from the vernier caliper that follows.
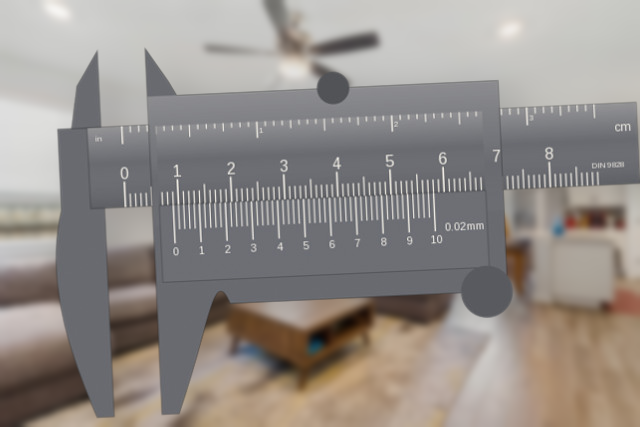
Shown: 9.0 mm
